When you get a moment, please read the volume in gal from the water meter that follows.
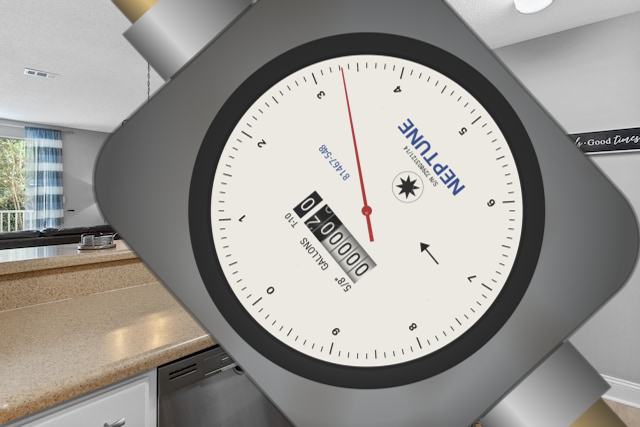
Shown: 23.3 gal
